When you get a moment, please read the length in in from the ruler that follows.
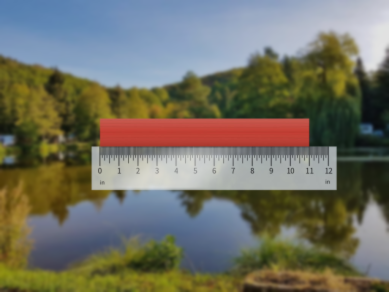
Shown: 11 in
